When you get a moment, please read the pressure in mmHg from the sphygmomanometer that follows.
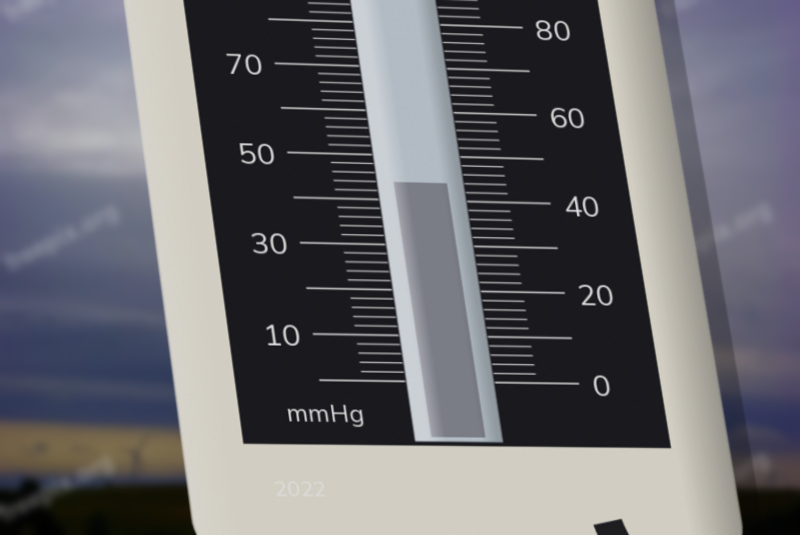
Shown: 44 mmHg
